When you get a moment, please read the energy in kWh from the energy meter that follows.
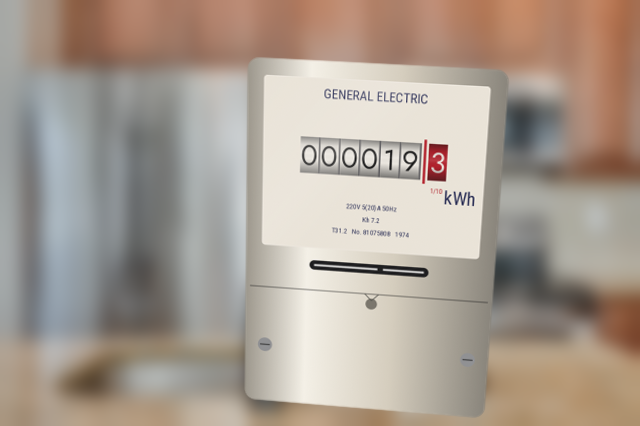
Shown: 19.3 kWh
